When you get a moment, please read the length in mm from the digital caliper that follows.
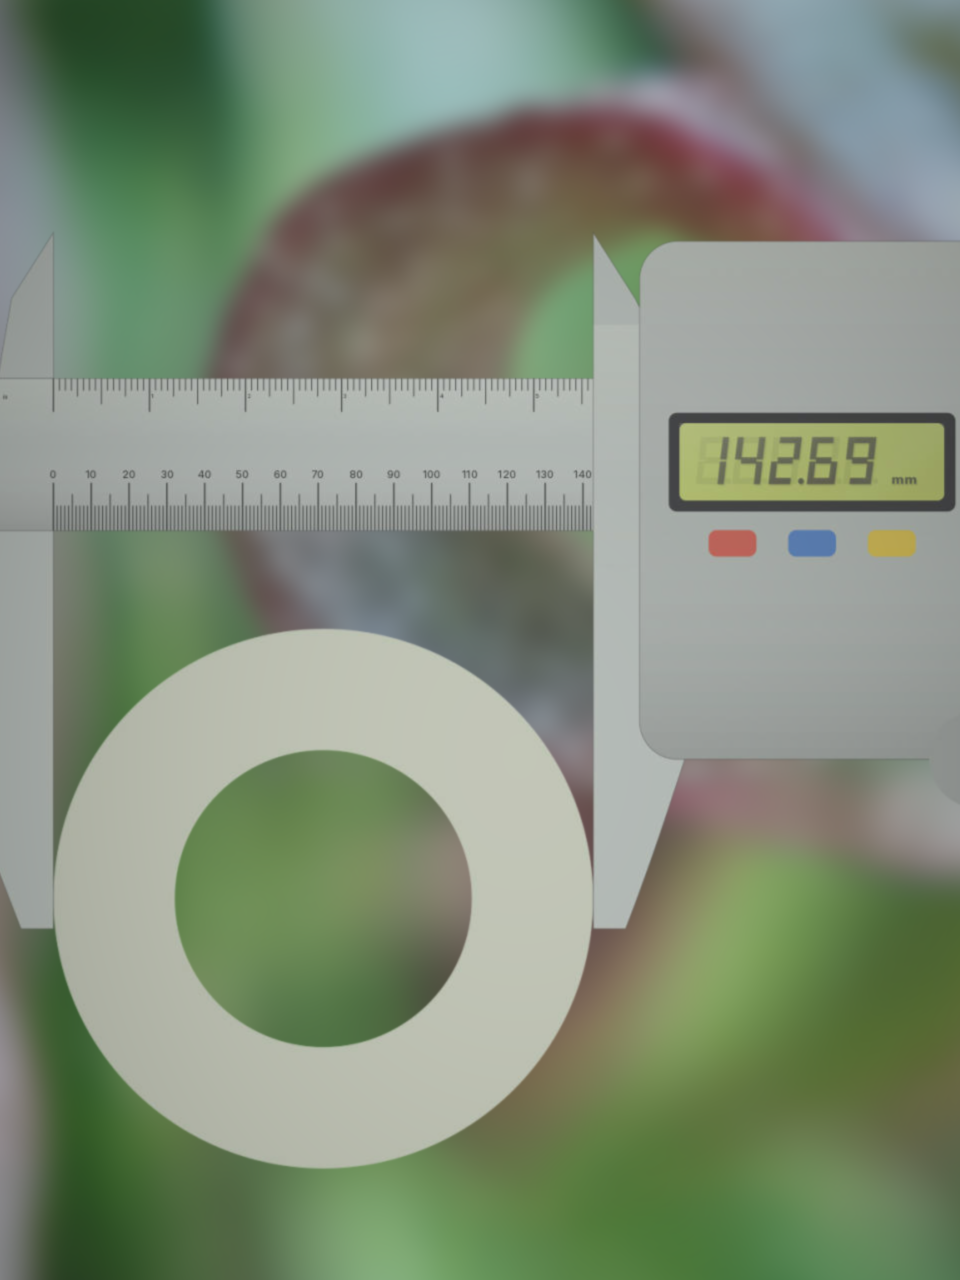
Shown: 142.69 mm
